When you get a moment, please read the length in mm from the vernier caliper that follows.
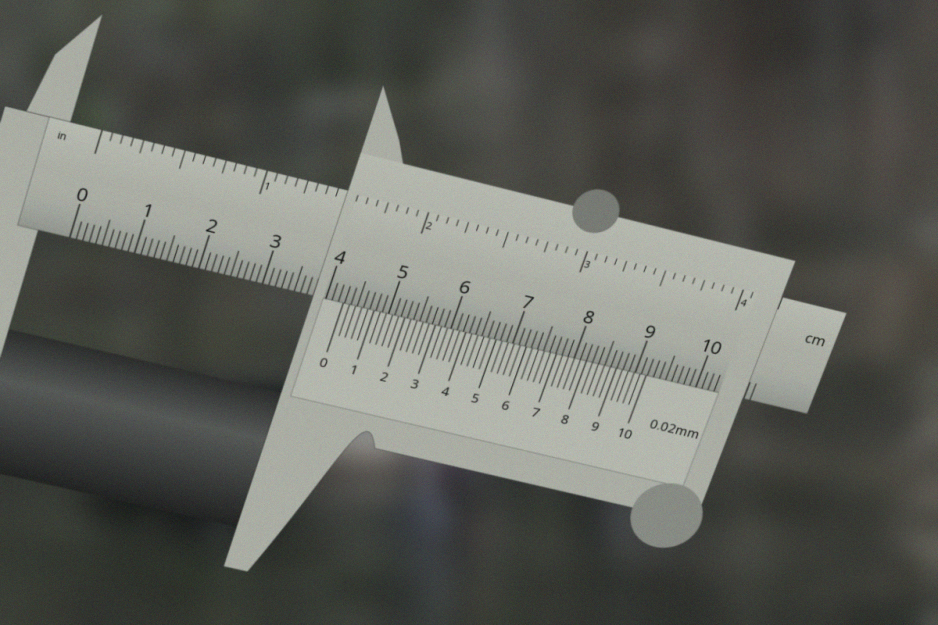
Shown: 42.8 mm
